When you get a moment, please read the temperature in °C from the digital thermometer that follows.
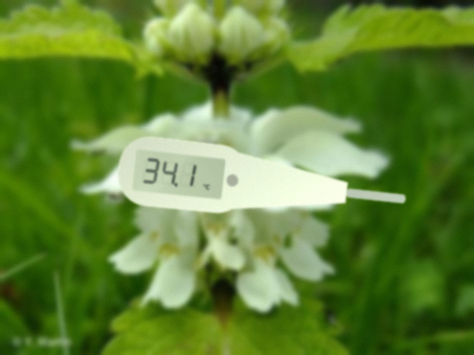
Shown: 34.1 °C
